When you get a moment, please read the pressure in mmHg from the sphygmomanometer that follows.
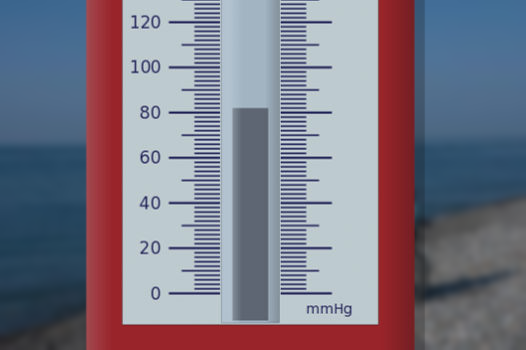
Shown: 82 mmHg
